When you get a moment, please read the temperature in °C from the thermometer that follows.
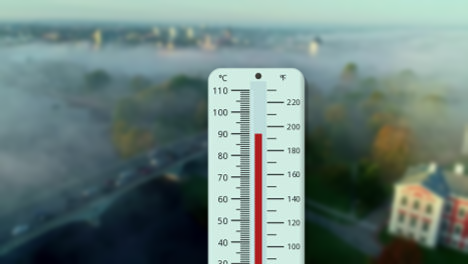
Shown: 90 °C
